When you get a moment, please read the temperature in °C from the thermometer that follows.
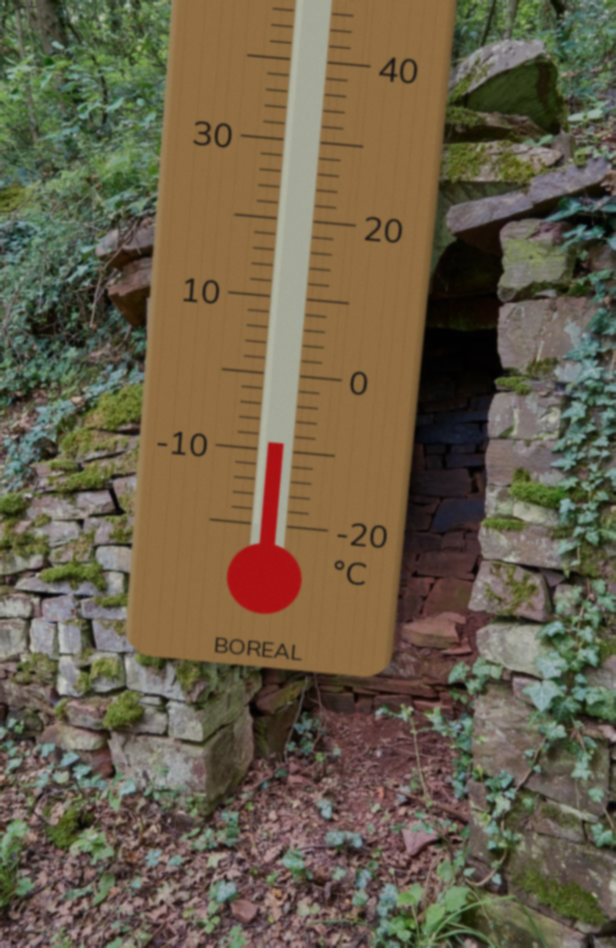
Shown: -9 °C
